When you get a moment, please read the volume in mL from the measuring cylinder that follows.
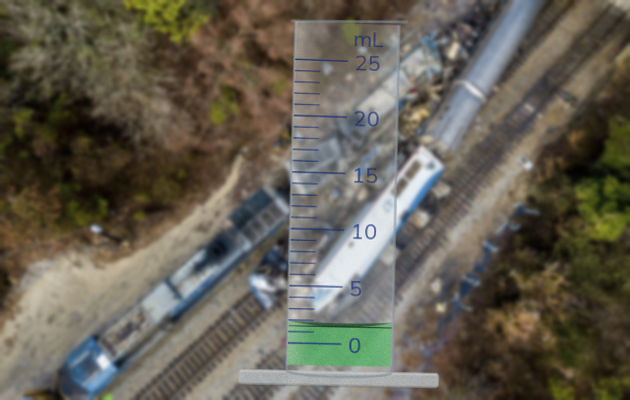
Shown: 1.5 mL
